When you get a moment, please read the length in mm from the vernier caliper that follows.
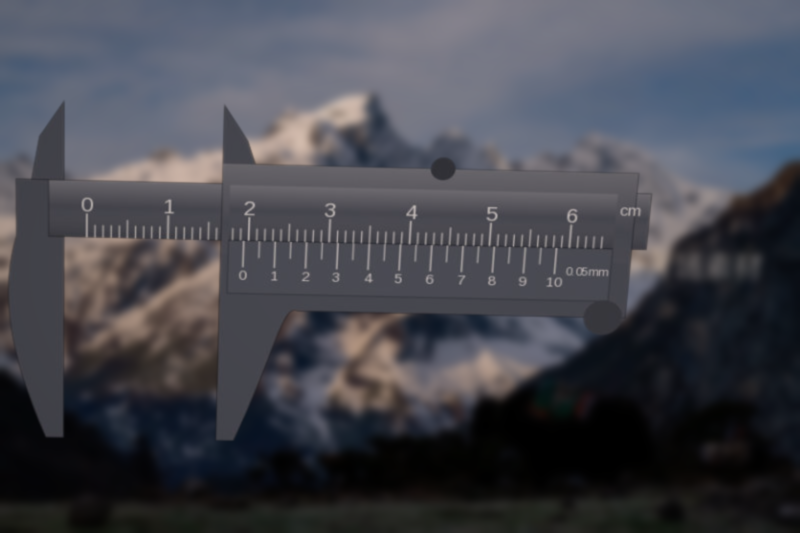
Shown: 19.4 mm
